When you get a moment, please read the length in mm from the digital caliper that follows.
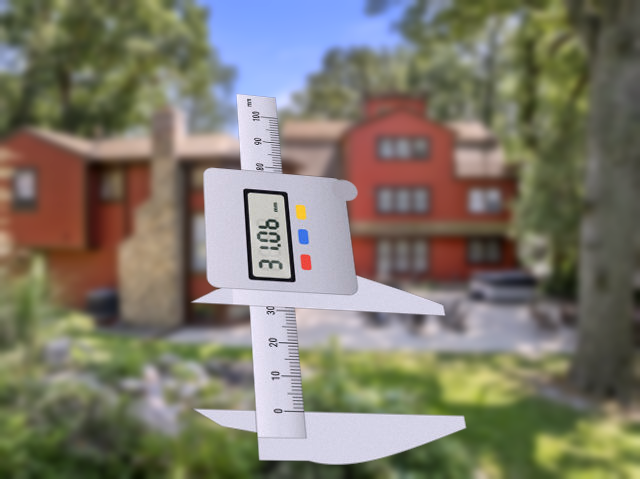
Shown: 31.06 mm
